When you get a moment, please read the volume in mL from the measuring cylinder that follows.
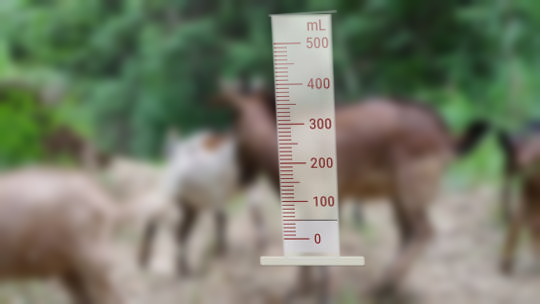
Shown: 50 mL
